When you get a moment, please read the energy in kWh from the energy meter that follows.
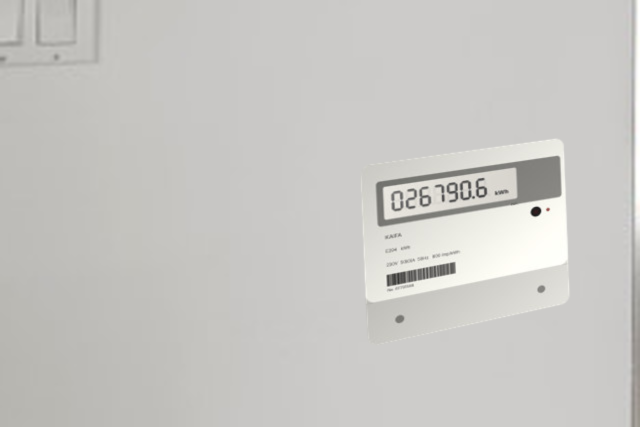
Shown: 26790.6 kWh
